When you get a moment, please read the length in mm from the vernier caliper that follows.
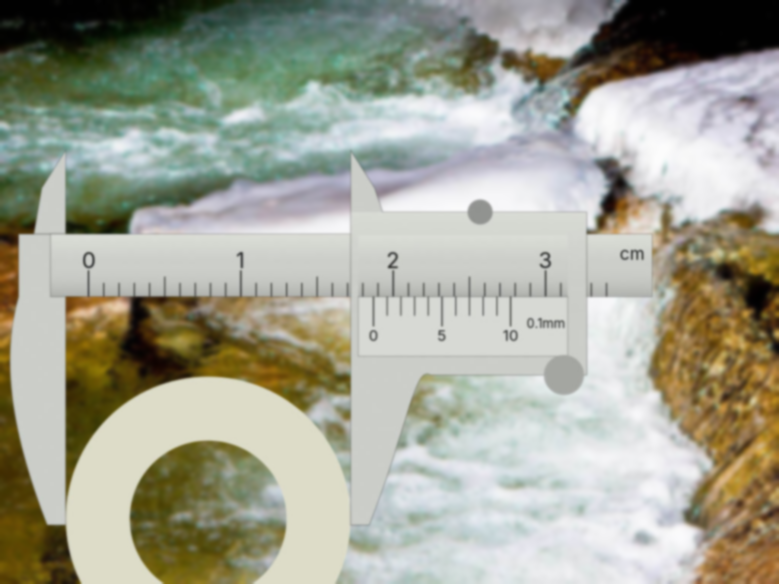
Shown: 18.7 mm
